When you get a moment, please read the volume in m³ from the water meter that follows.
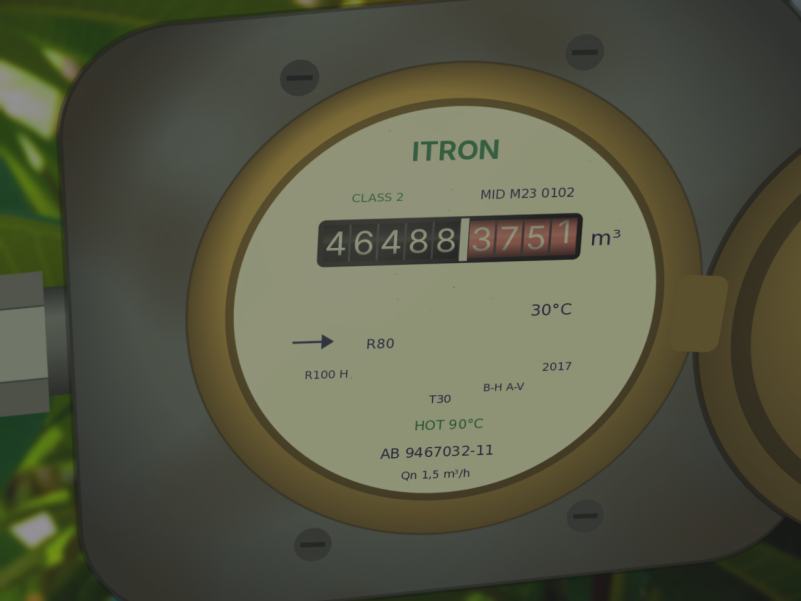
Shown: 46488.3751 m³
